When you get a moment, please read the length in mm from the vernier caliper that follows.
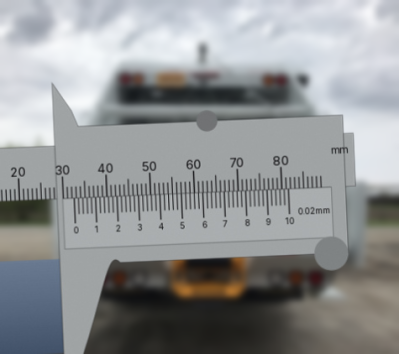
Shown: 32.5 mm
